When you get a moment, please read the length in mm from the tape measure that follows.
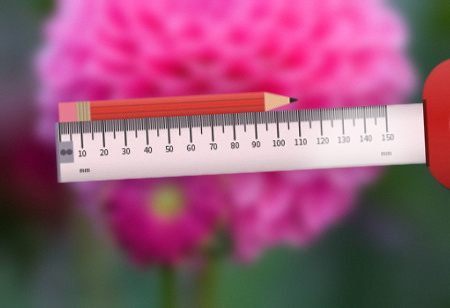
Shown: 110 mm
